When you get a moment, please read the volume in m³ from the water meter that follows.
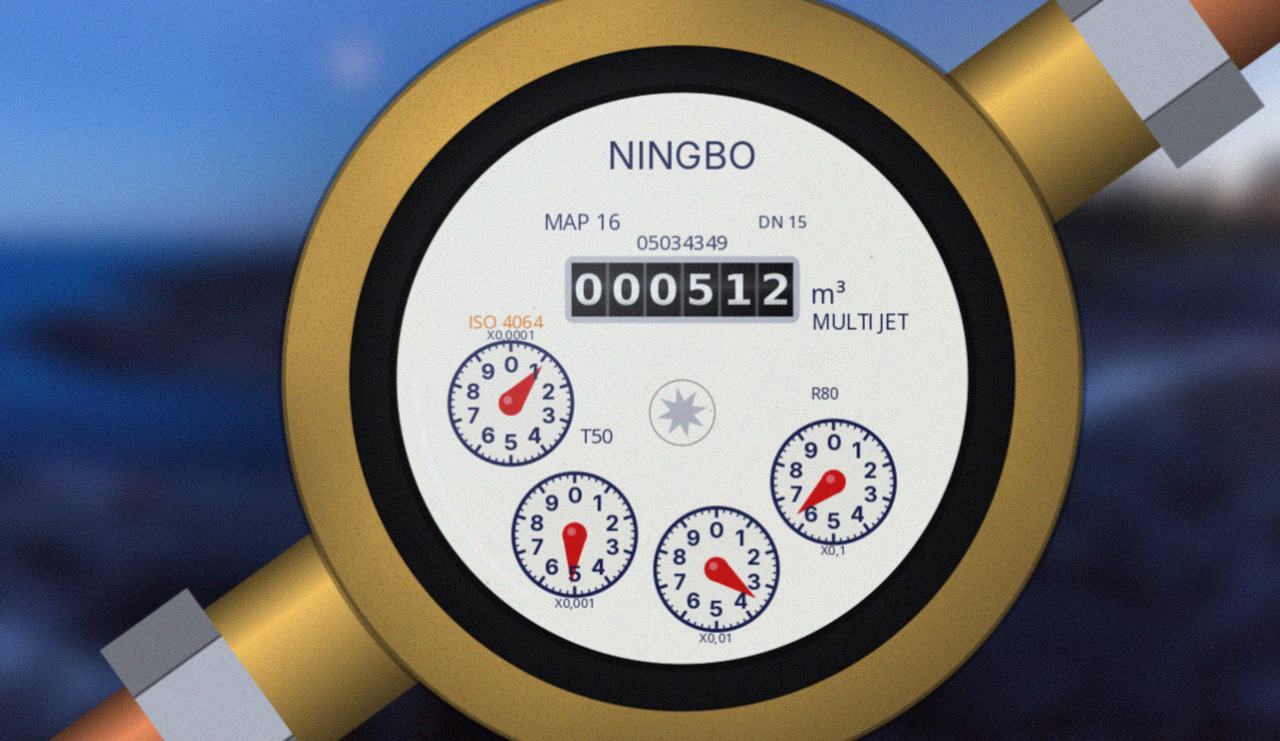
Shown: 512.6351 m³
